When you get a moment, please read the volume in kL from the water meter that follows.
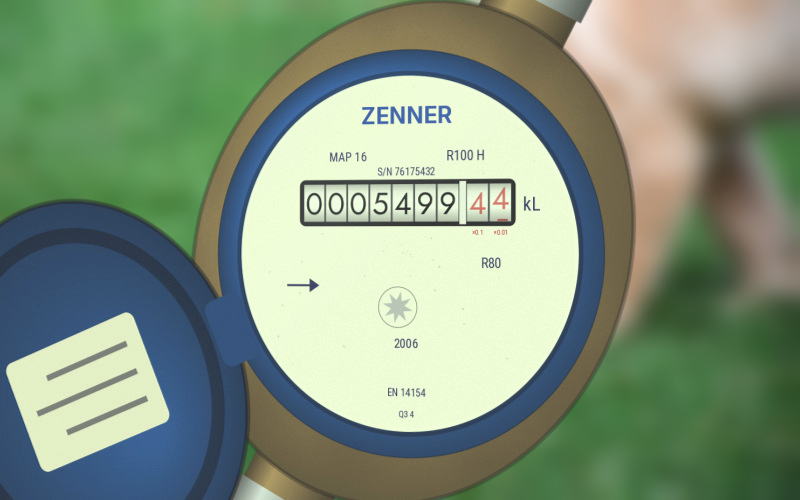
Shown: 5499.44 kL
